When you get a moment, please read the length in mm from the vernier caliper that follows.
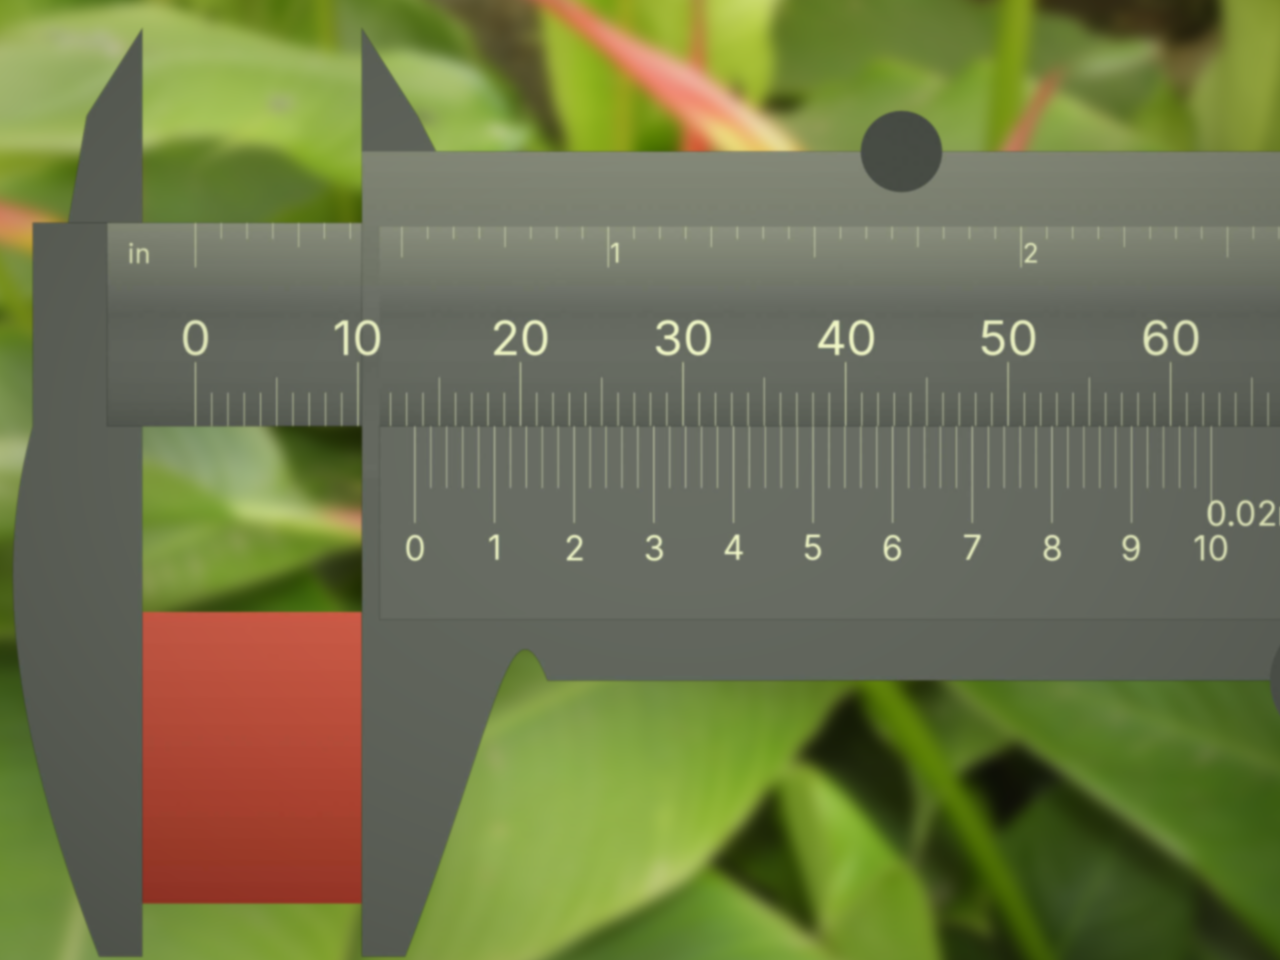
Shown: 13.5 mm
